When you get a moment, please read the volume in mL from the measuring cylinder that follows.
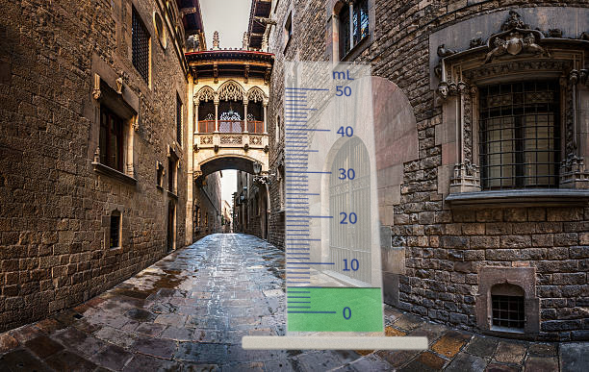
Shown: 5 mL
